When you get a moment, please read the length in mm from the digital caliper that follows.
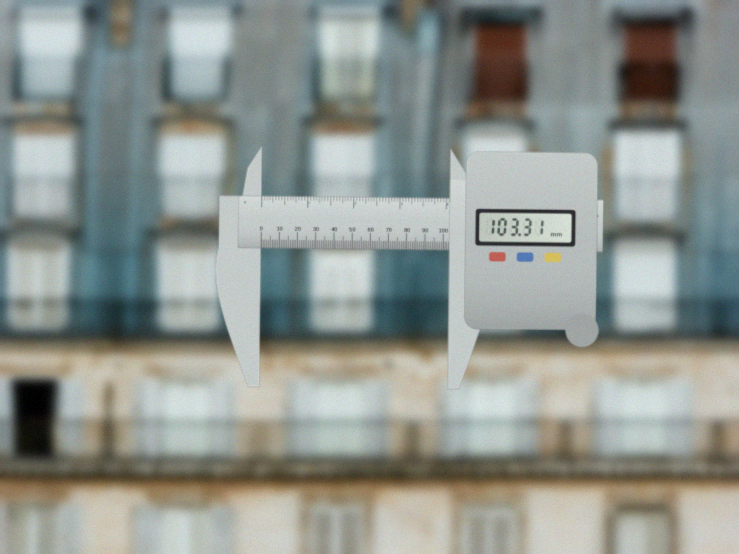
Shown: 103.31 mm
